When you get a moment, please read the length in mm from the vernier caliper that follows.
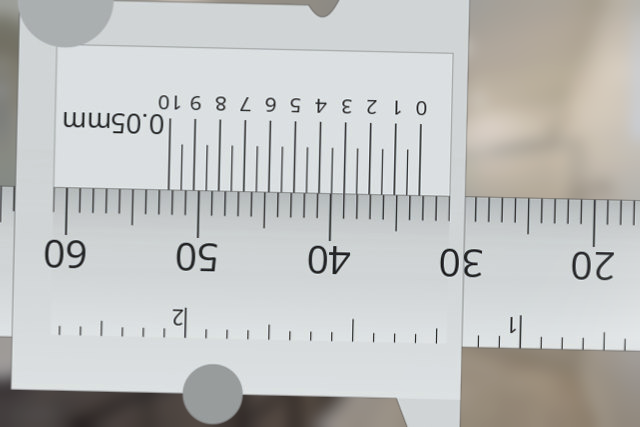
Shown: 33.3 mm
